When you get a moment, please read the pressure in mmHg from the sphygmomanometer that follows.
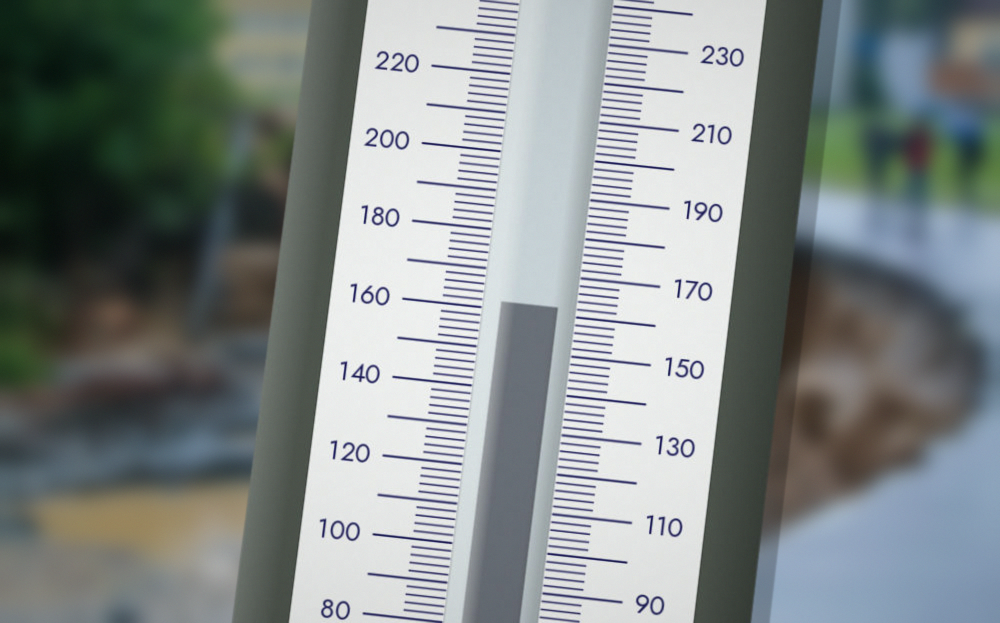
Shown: 162 mmHg
